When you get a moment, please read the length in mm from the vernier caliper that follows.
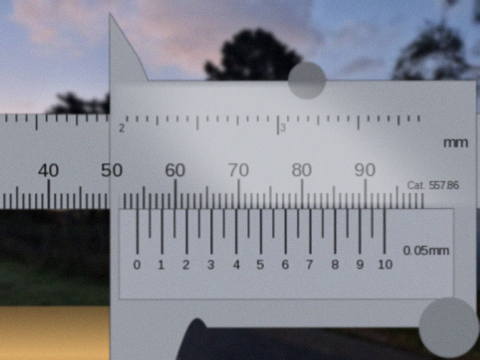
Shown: 54.0 mm
